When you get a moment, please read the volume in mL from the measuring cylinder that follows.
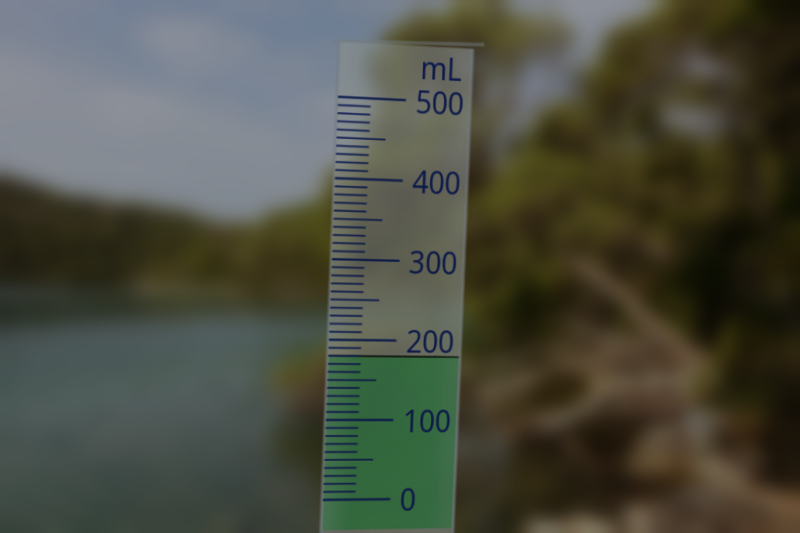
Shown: 180 mL
